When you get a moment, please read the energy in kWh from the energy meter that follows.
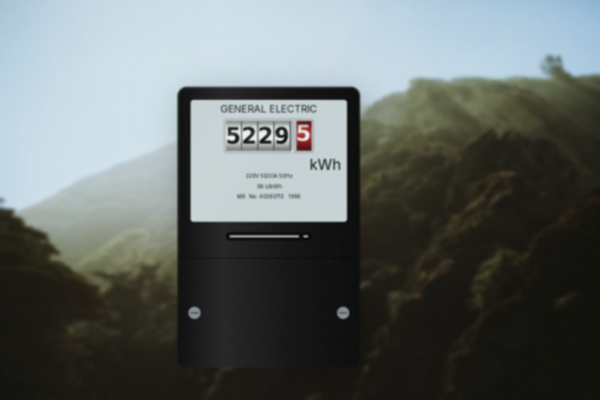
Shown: 5229.5 kWh
